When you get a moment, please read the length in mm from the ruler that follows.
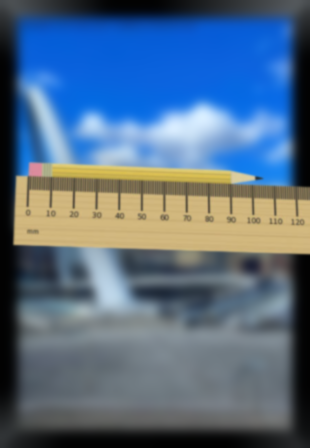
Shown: 105 mm
